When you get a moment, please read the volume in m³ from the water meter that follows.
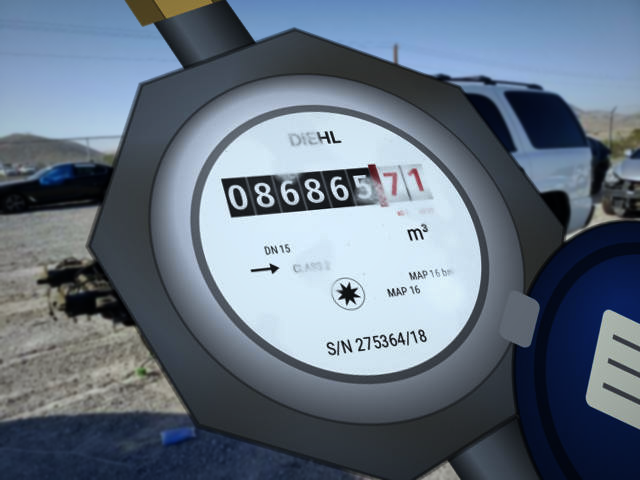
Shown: 86865.71 m³
